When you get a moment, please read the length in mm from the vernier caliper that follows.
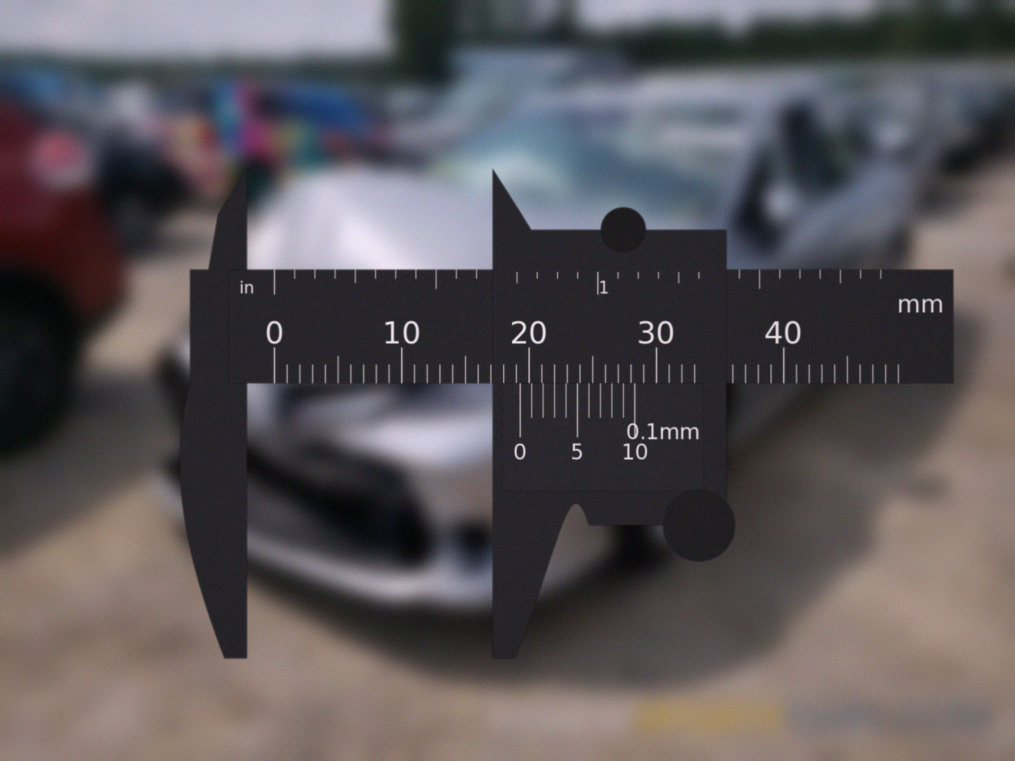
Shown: 19.3 mm
